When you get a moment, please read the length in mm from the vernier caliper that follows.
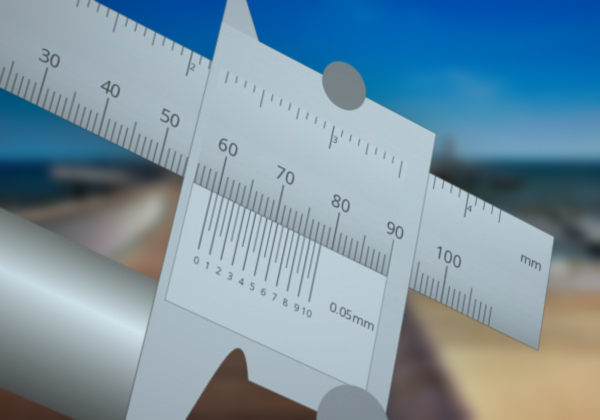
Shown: 59.0 mm
